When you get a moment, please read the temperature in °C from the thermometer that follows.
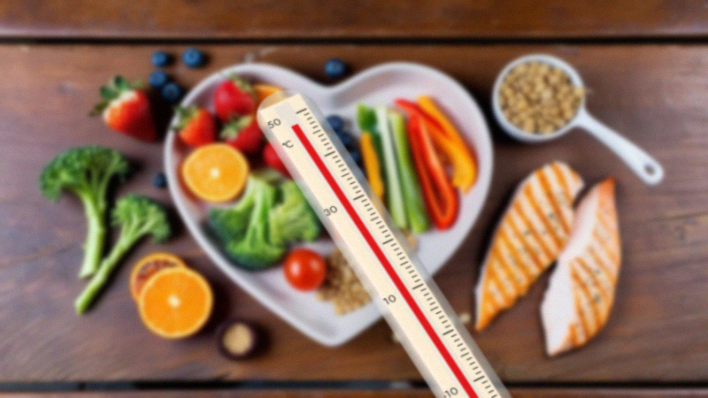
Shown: 48 °C
